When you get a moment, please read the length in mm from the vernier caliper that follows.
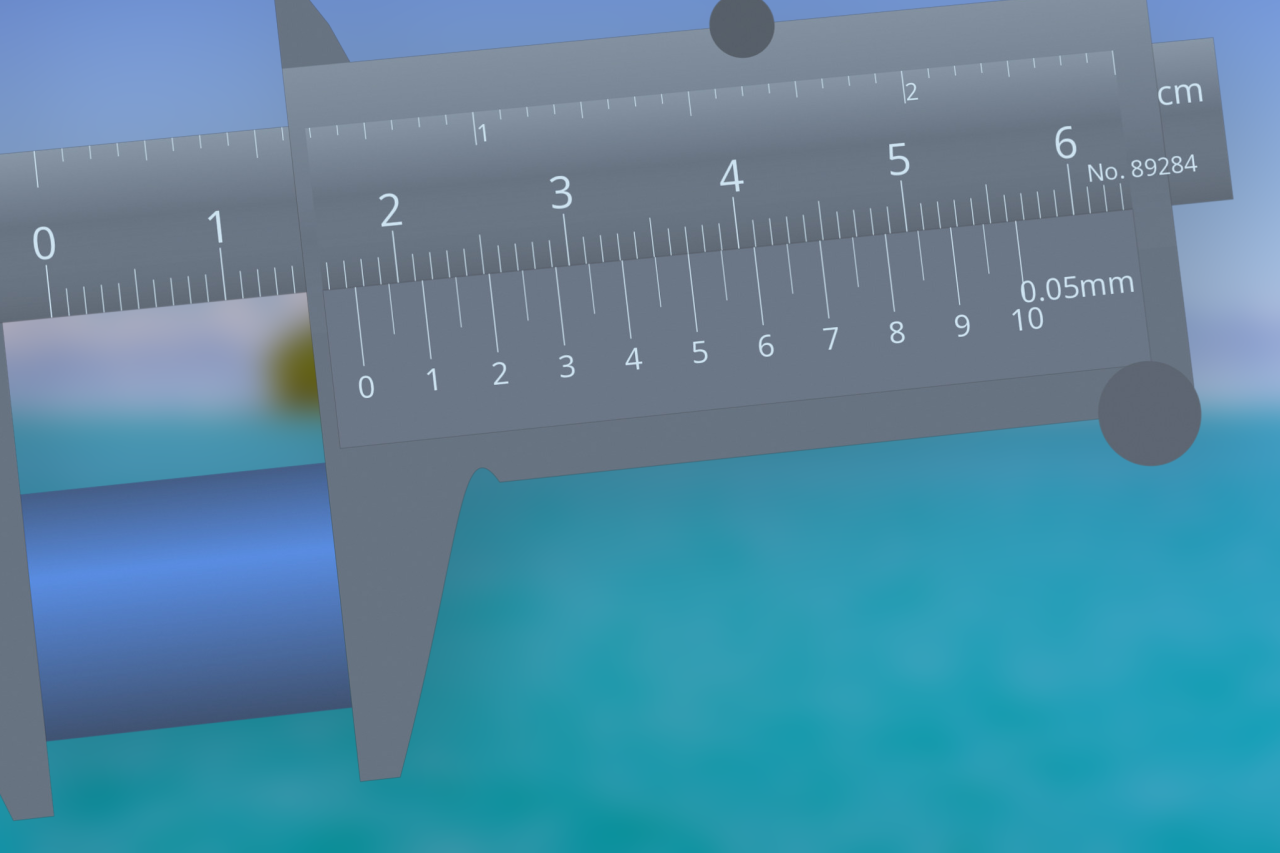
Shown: 17.5 mm
